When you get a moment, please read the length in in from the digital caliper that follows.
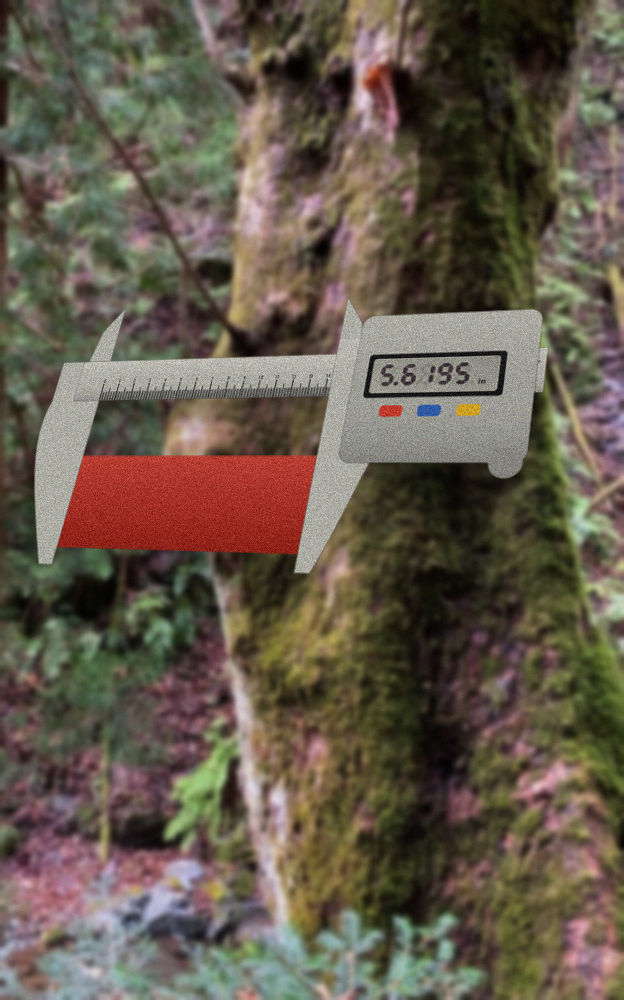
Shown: 5.6195 in
